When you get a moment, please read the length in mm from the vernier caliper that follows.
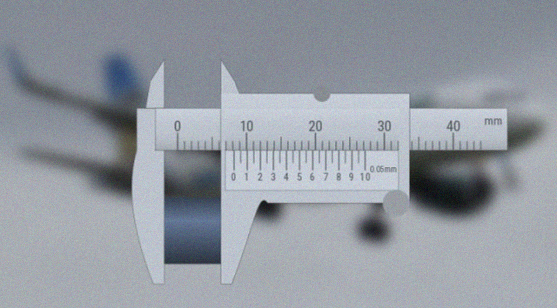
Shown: 8.2 mm
